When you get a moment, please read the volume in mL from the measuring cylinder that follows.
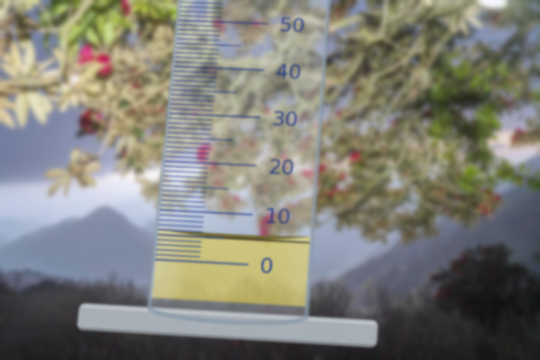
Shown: 5 mL
